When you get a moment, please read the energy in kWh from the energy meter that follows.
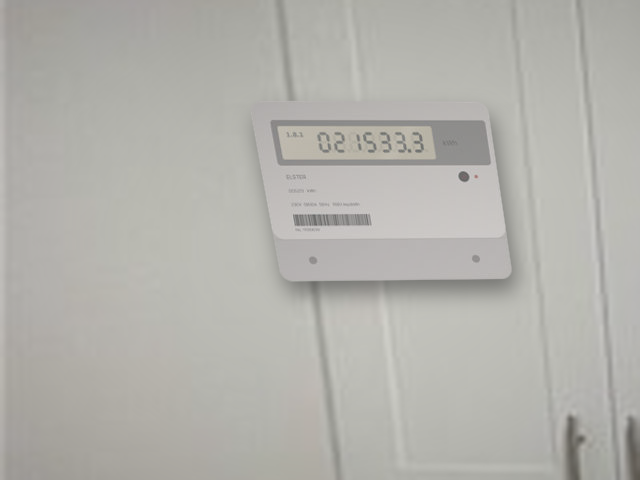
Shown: 21533.3 kWh
